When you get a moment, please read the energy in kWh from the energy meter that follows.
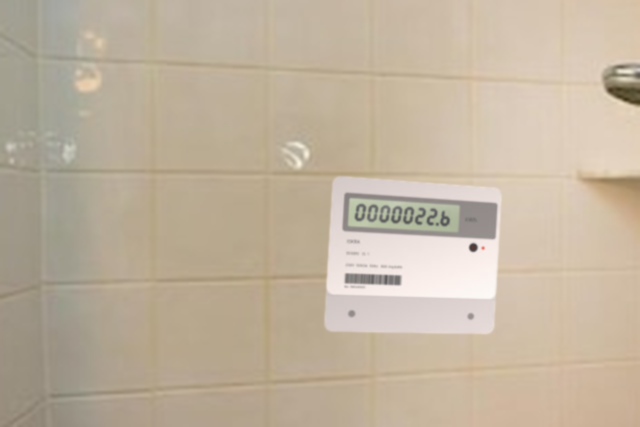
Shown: 22.6 kWh
